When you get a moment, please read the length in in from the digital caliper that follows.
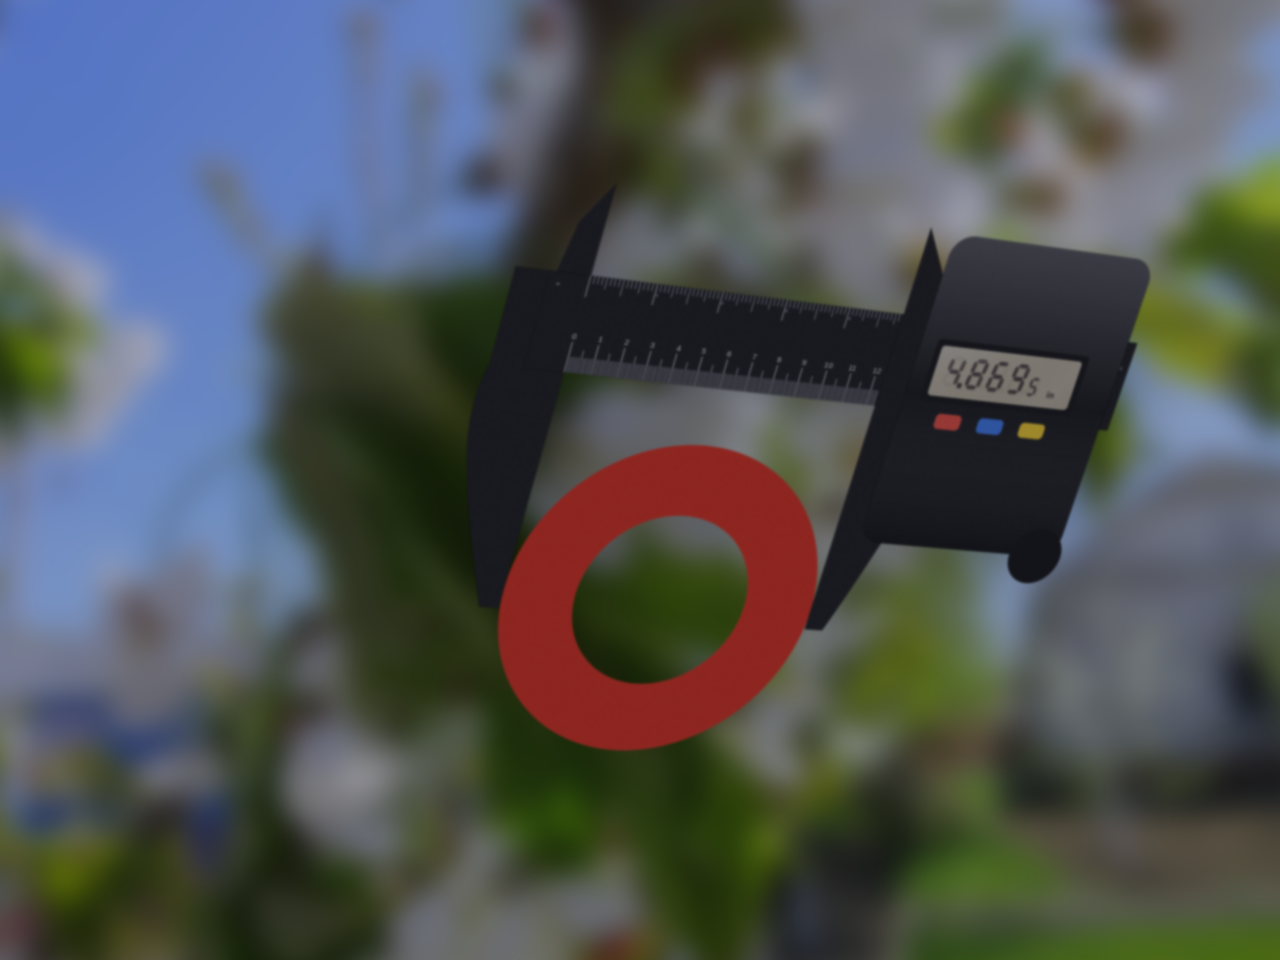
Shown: 4.8695 in
